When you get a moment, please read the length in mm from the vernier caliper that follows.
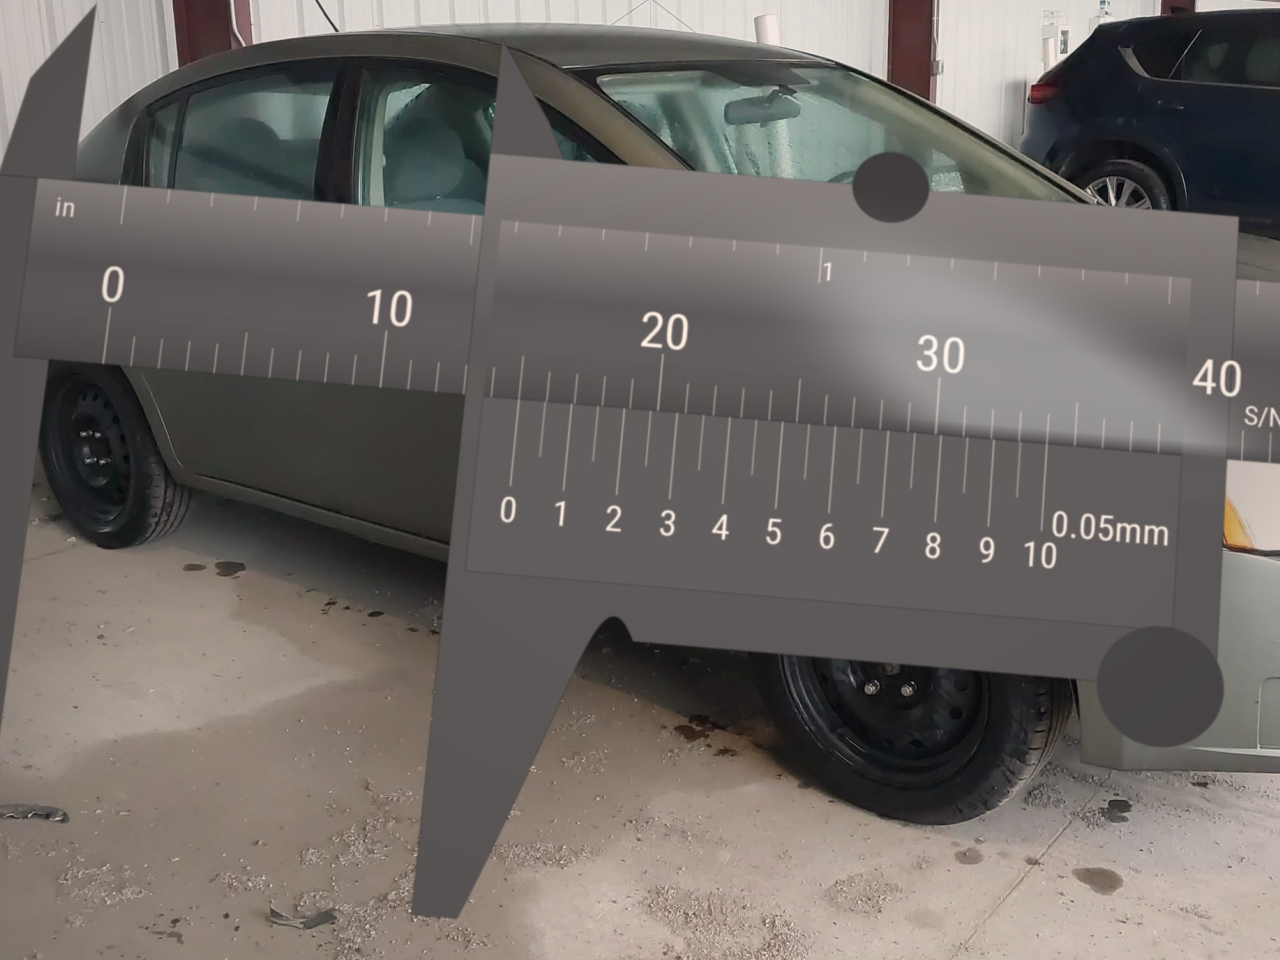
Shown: 15.00 mm
